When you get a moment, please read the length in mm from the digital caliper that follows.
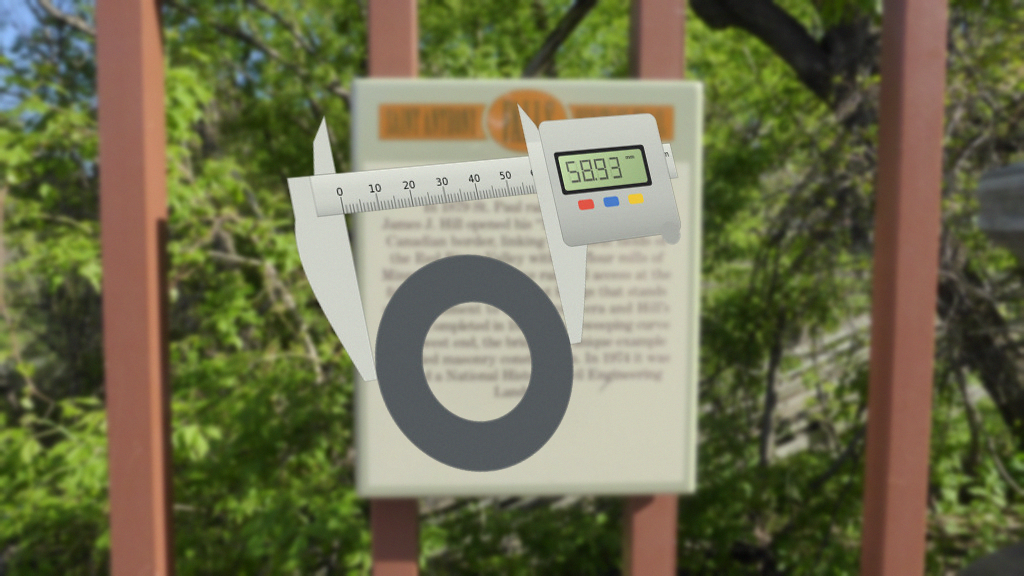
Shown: 58.93 mm
